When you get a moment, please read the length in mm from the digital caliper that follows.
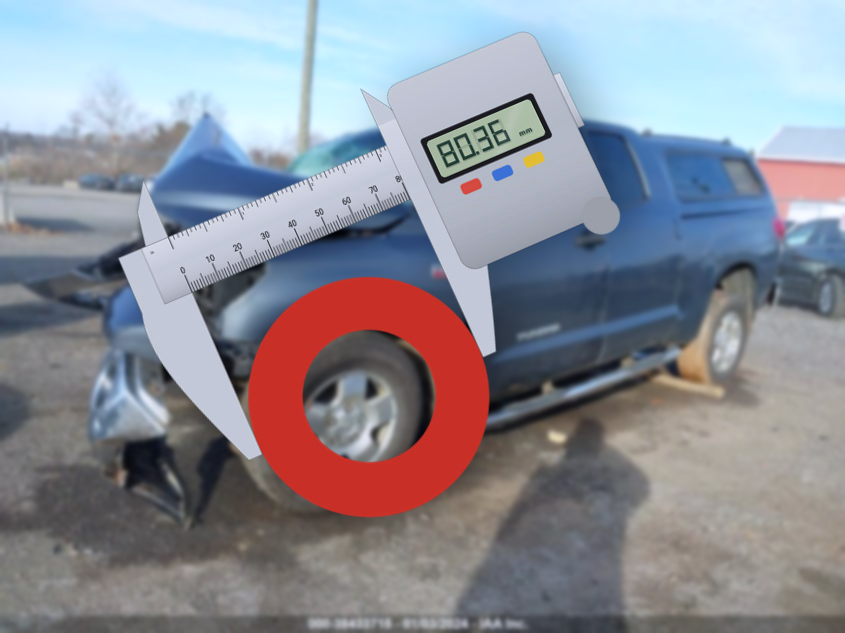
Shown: 80.36 mm
